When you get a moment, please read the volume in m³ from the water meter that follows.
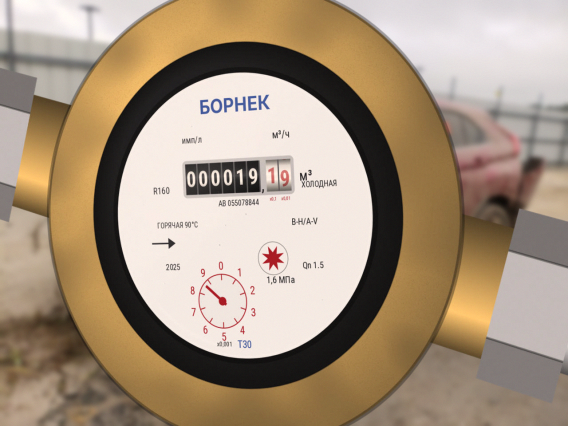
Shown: 19.188 m³
